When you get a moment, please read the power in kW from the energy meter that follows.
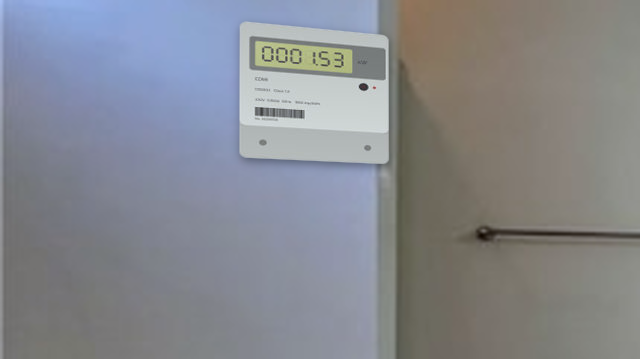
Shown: 1.53 kW
